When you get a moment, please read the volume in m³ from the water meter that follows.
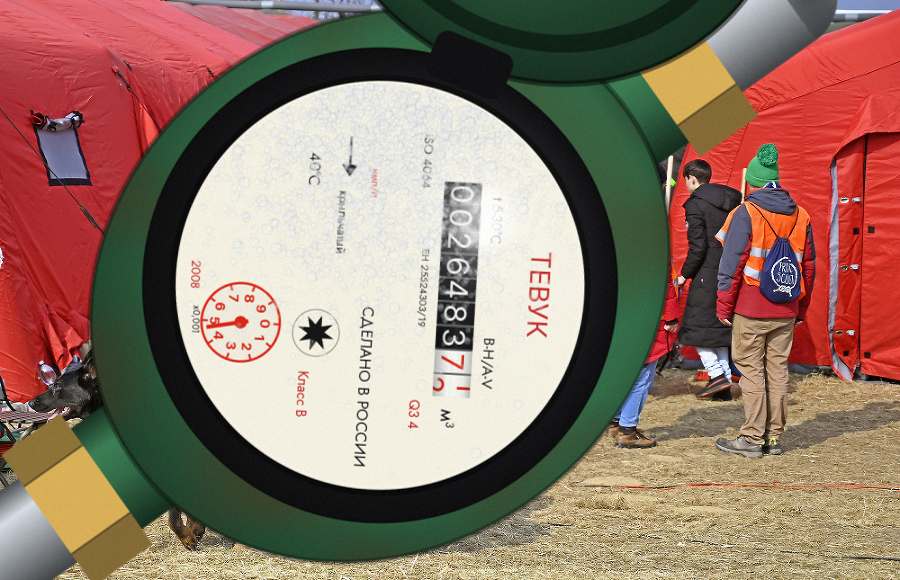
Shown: 26483.714 m³
